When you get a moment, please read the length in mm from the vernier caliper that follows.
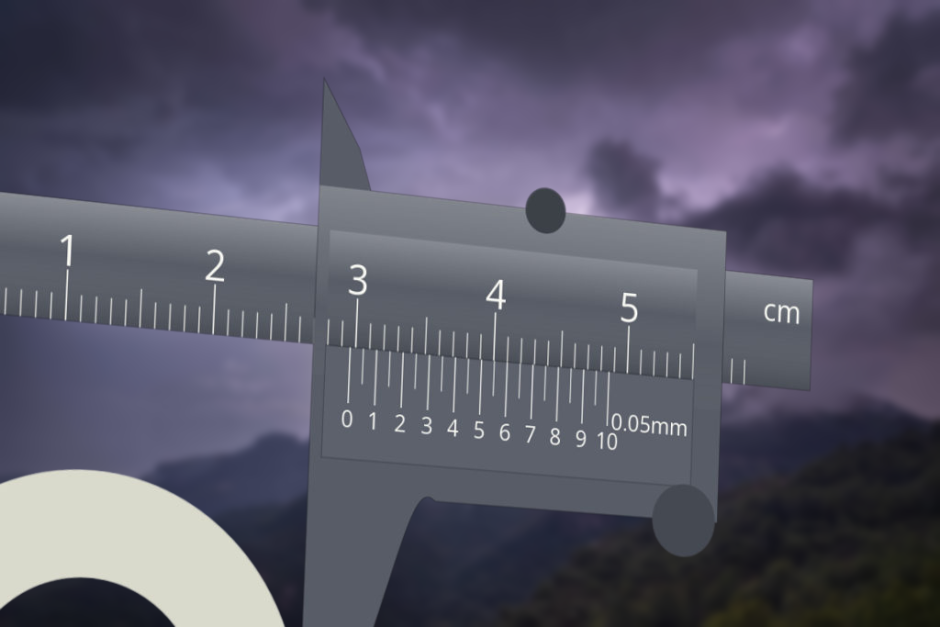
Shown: 29.6 mm
